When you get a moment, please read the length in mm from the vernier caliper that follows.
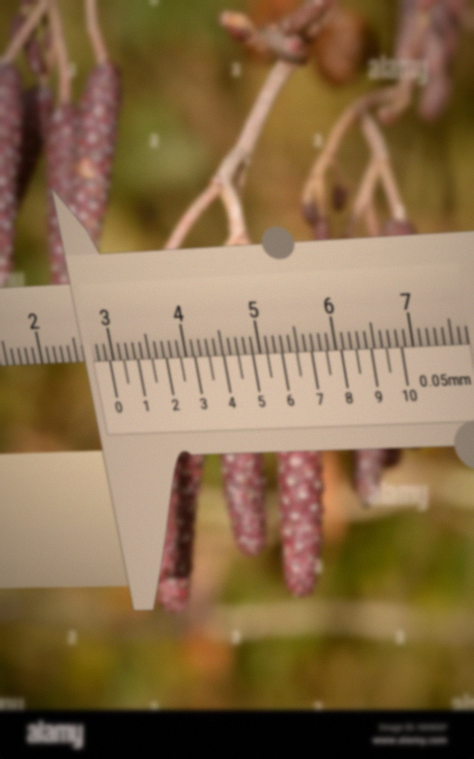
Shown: 29.5 mm
